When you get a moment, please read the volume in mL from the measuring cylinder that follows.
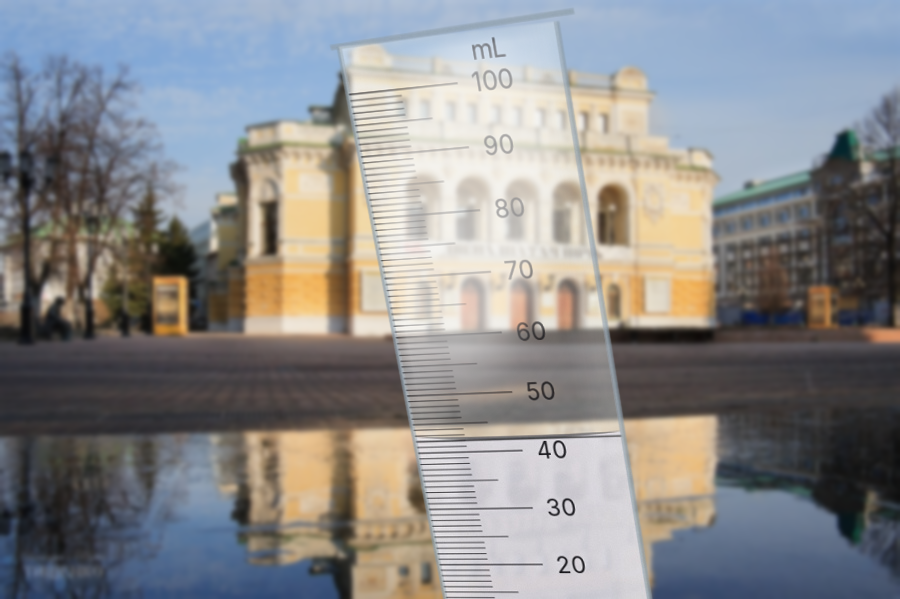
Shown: 42 mL
